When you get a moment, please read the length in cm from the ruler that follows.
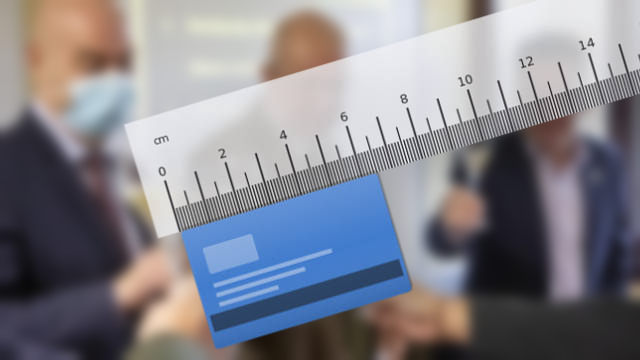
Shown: 6.5 cm
